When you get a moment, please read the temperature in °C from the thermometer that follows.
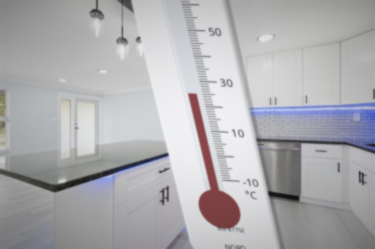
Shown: 25 °C
